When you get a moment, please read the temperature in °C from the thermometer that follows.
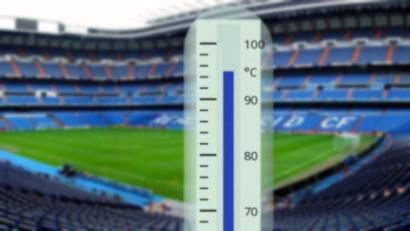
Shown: 95 °C
